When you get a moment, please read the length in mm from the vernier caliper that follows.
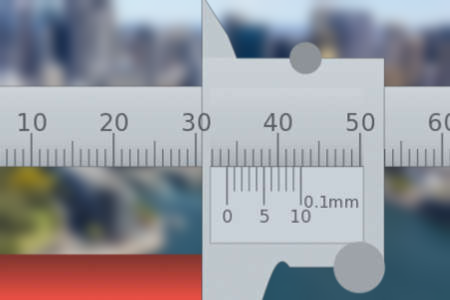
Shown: 33.8 mm
